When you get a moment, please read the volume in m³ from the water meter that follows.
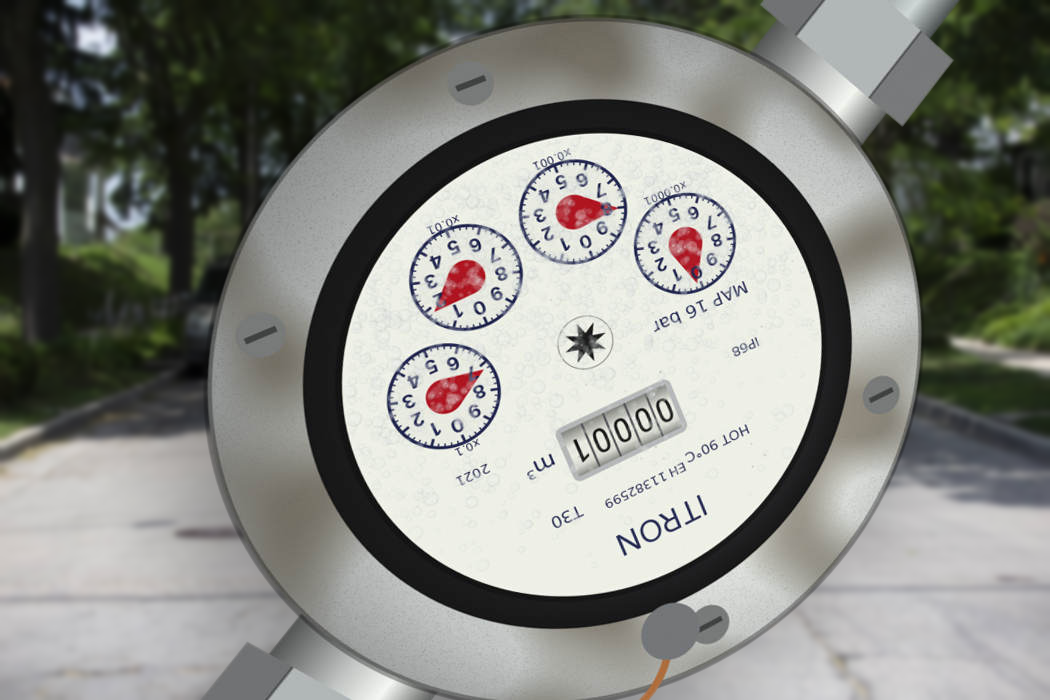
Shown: 1.7180 m³
